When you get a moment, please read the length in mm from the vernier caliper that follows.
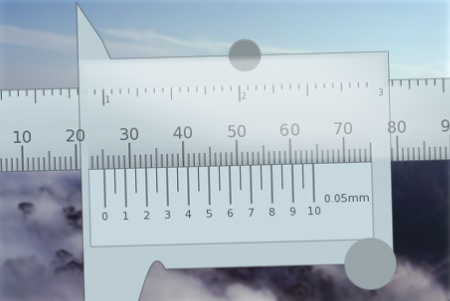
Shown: 25.2 mm
